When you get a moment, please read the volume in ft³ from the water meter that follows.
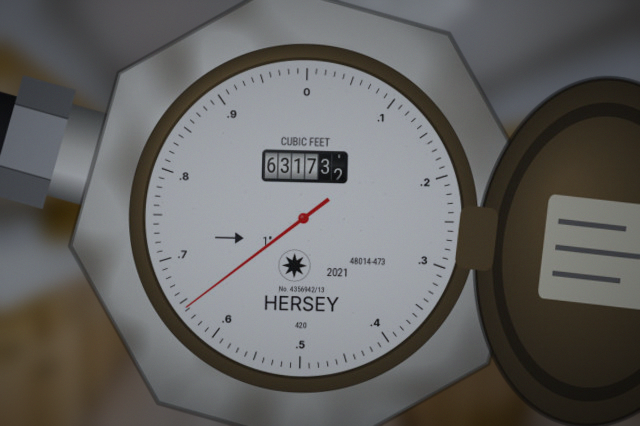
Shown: 631731.64 ft³
